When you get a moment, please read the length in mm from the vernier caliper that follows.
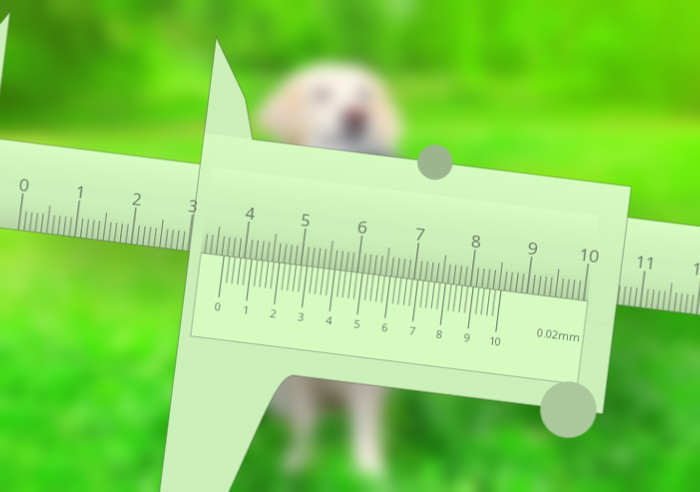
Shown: 36.4 mm
